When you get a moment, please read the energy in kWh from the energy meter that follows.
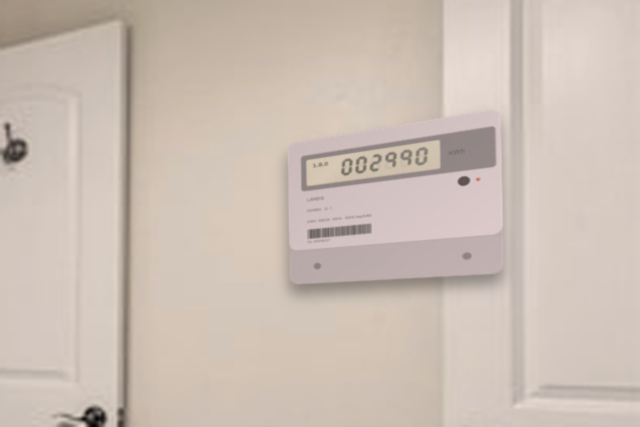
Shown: 2990 kWh
